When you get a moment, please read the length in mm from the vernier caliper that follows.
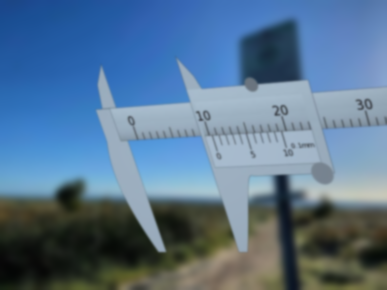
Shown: 10.4 mm
